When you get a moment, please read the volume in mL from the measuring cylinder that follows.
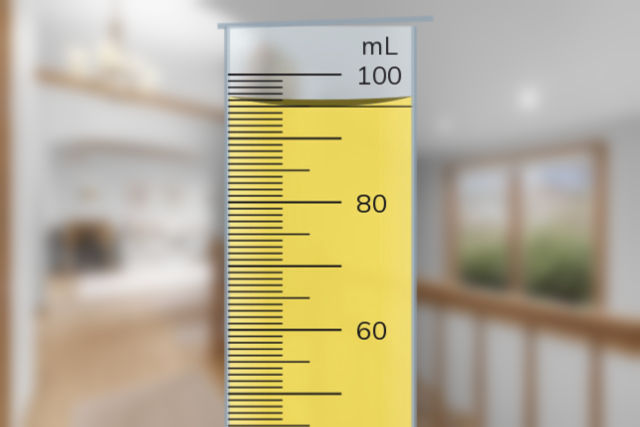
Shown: 95 mL
